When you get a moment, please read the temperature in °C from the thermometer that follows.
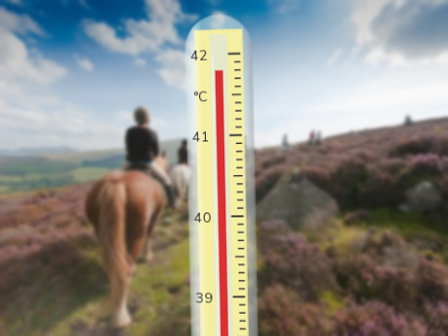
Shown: 41.8 °C
